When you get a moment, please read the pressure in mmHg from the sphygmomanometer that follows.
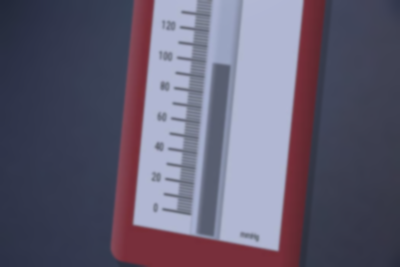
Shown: 100 mmHg
